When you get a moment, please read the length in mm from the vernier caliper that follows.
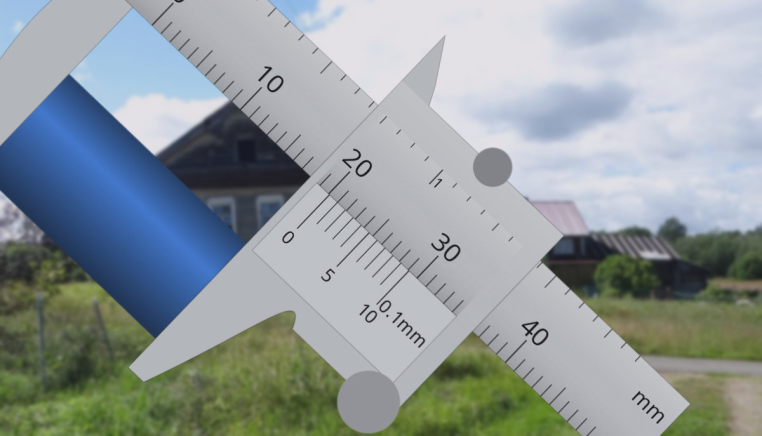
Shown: 20.1 mm
